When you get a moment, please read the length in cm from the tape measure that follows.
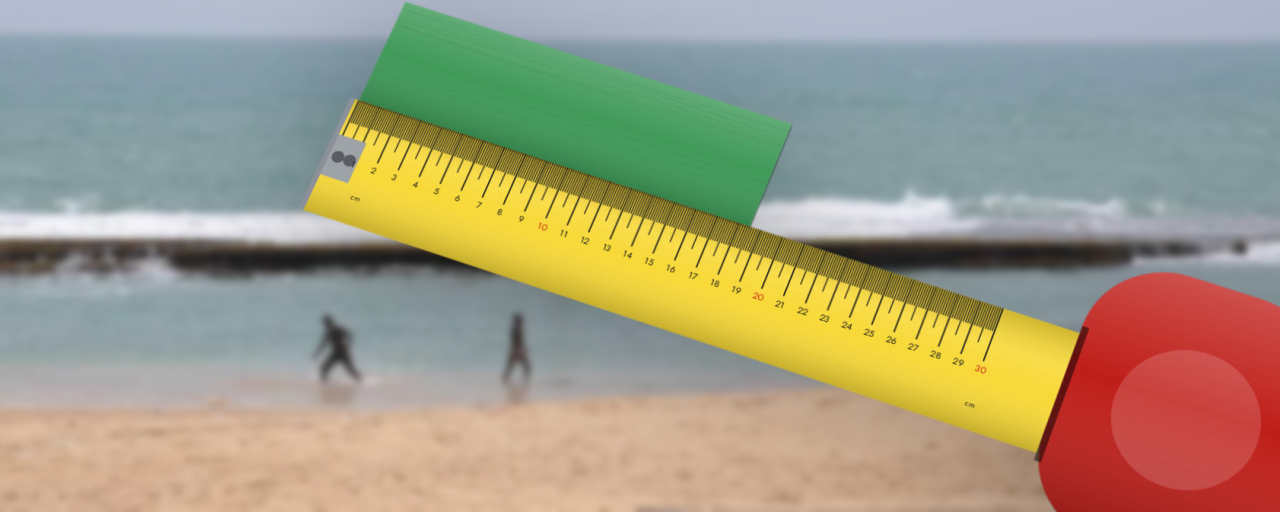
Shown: 18.5 cm
